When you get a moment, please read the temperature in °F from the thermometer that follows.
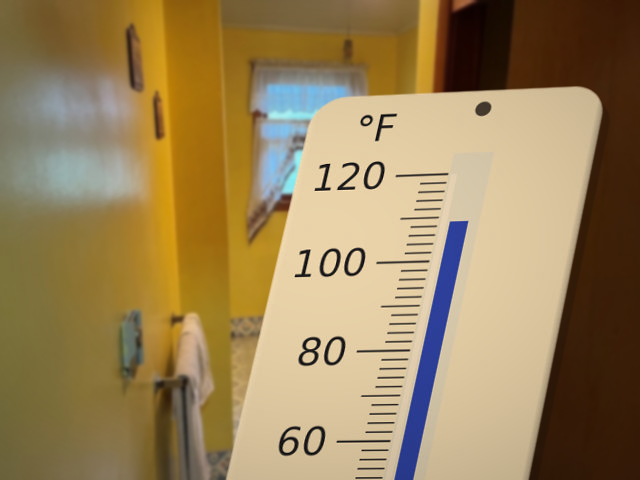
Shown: 109 °F
